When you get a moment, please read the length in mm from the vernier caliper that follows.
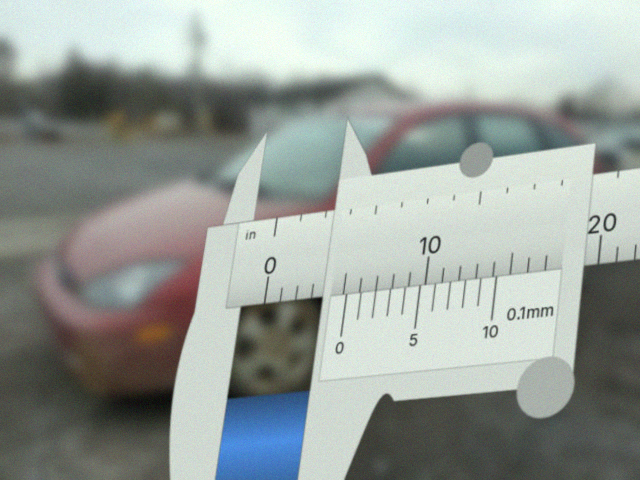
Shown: 5.2 mm
